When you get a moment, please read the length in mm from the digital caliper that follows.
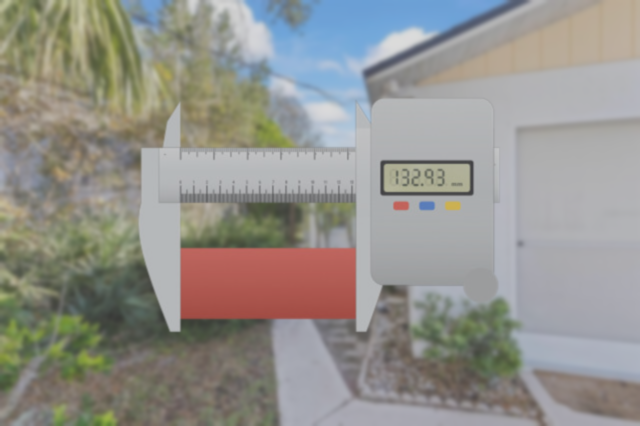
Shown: 132.93 mm
